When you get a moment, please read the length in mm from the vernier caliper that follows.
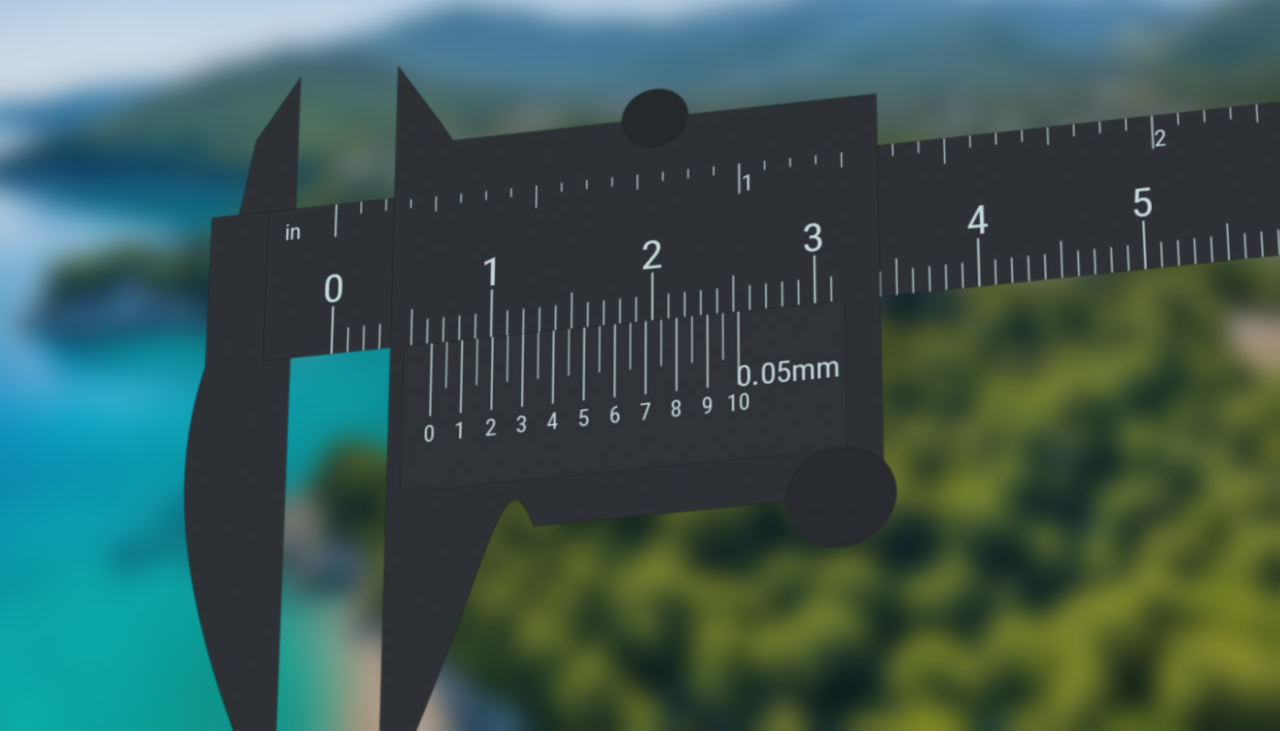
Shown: 6.3 mm
